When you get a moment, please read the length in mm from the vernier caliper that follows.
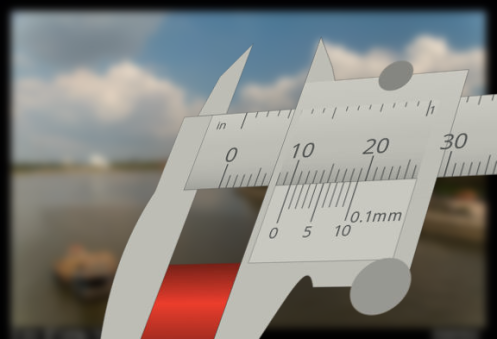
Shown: 10.0 mm
